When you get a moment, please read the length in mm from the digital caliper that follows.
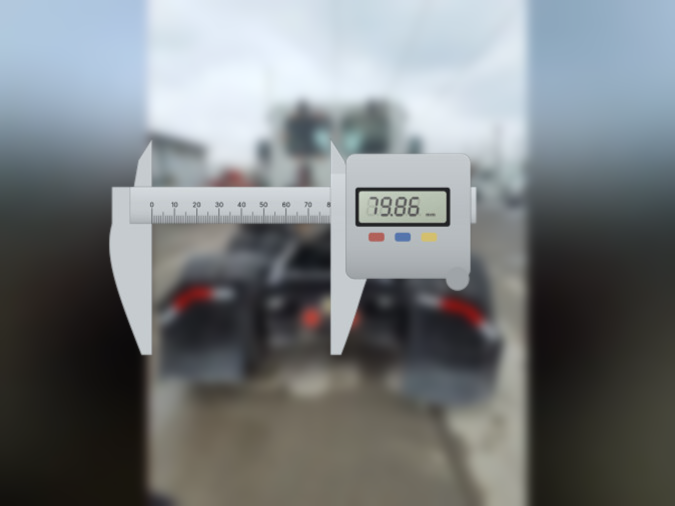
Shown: 79.86 mm
